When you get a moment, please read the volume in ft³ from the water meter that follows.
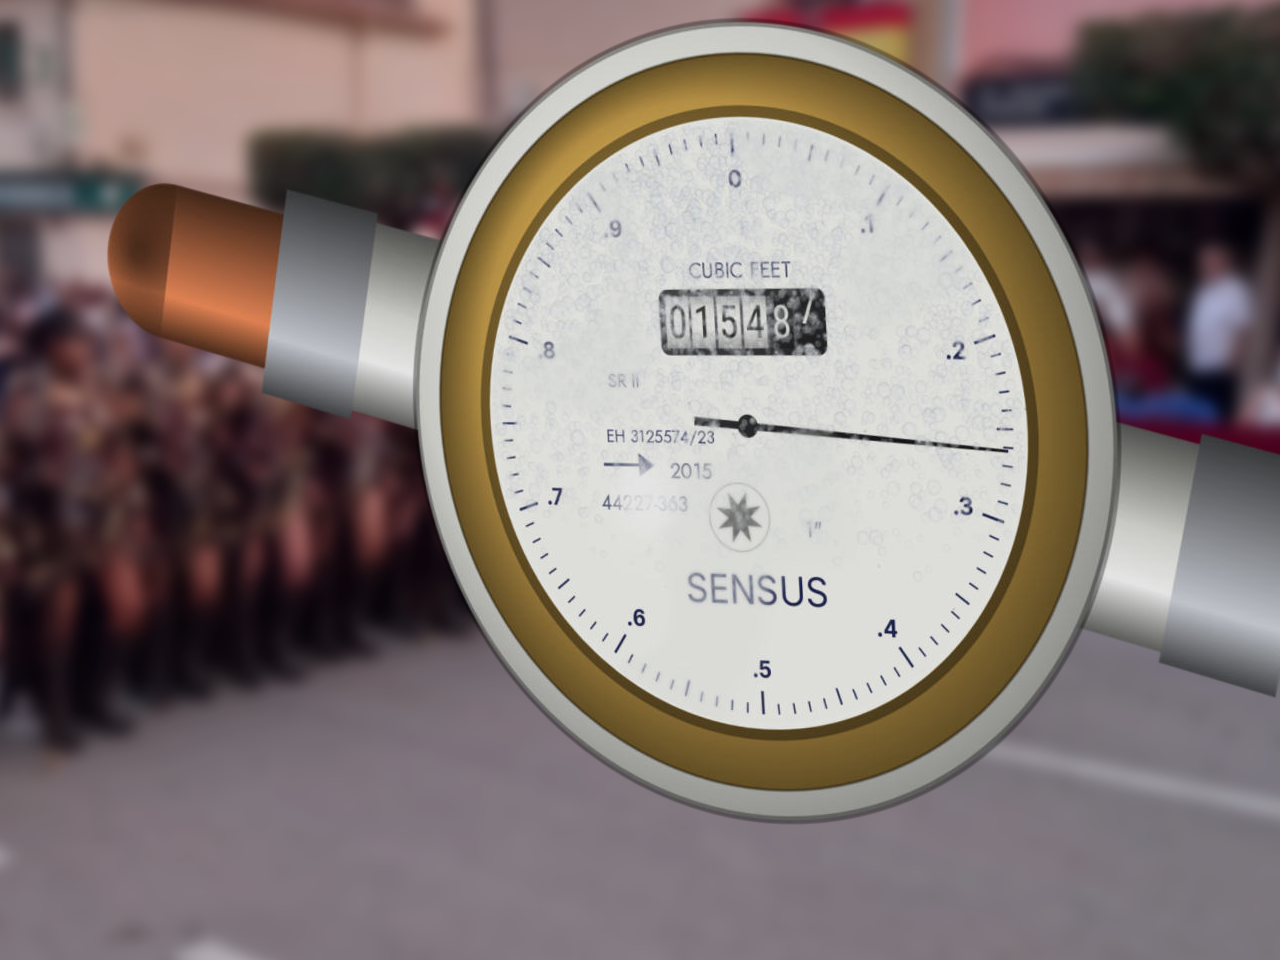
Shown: 15487.26 ft³
